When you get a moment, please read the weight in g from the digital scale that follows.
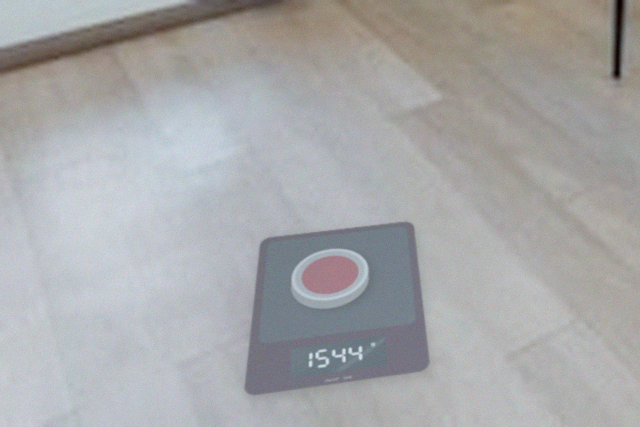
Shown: 1544 g
